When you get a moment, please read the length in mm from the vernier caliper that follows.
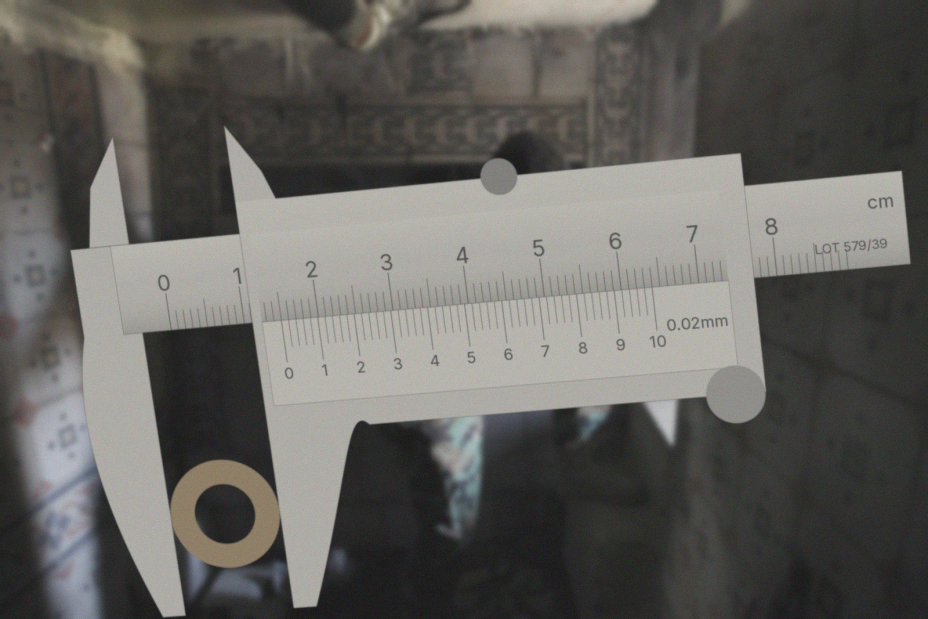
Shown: 15.0 mm
